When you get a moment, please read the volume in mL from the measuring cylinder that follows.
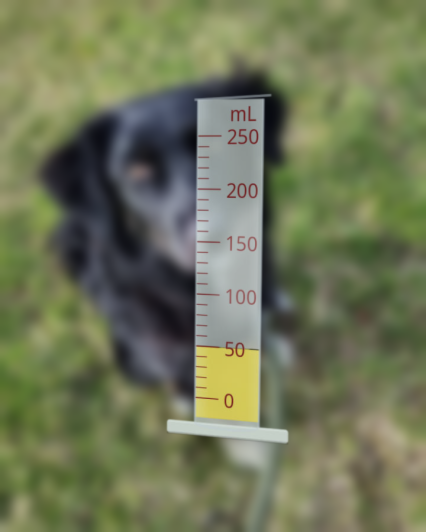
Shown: 50 mL
